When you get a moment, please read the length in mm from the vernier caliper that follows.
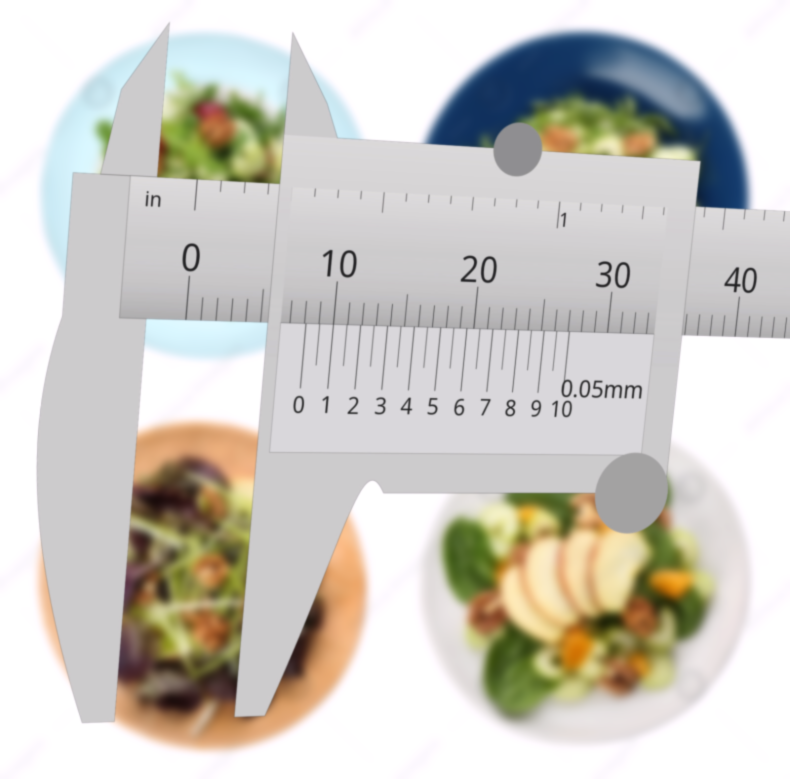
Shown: 8.1 mm
